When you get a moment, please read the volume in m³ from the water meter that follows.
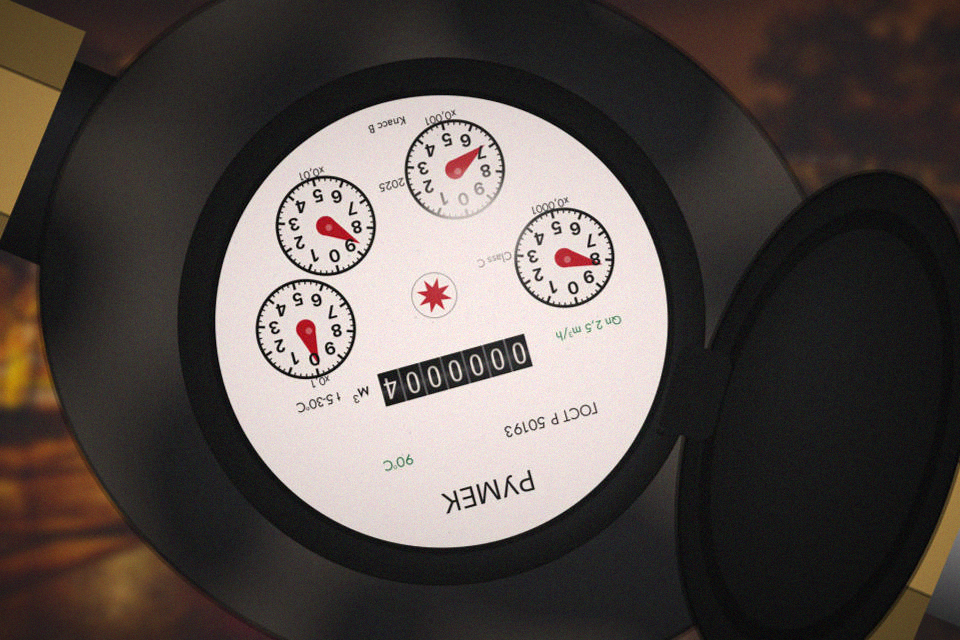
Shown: 3.9868 m³
